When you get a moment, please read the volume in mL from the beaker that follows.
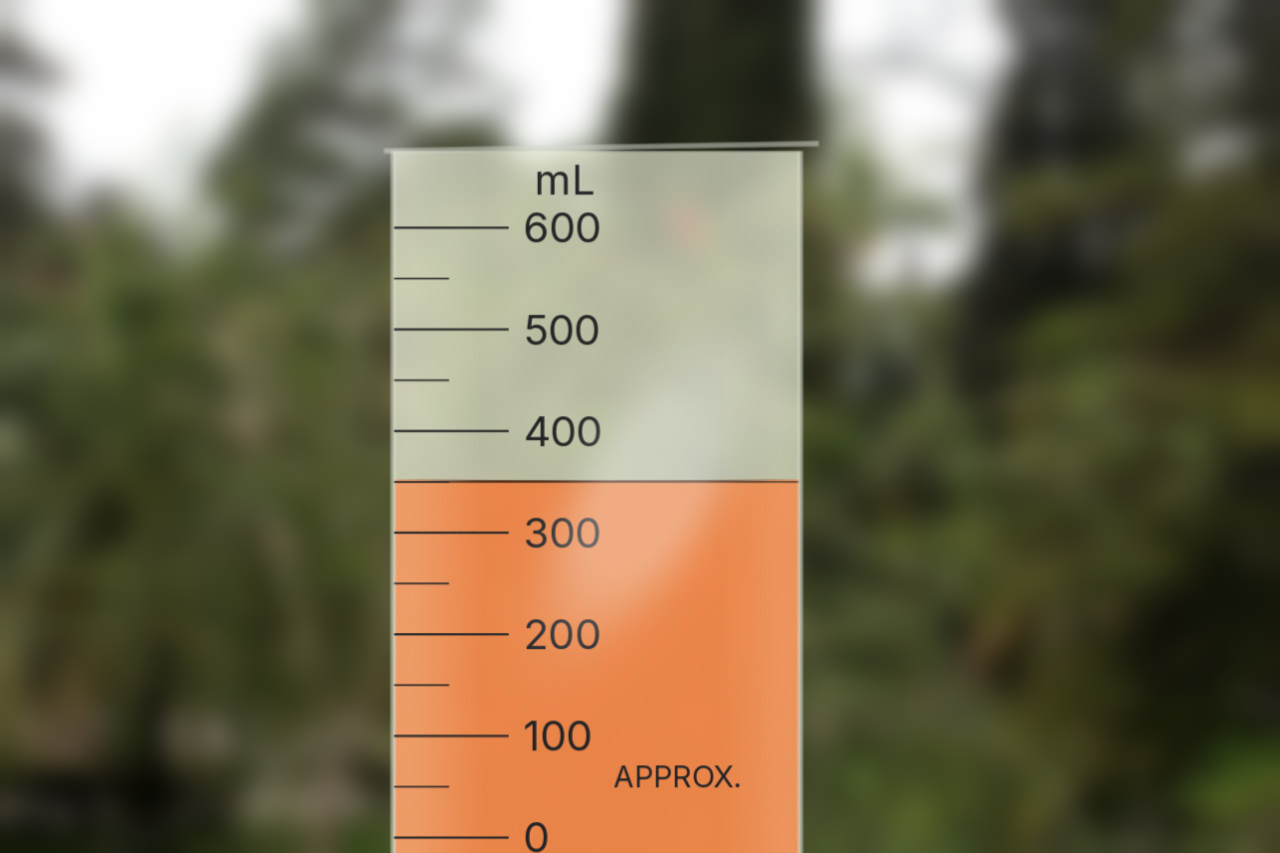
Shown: 350 mL
